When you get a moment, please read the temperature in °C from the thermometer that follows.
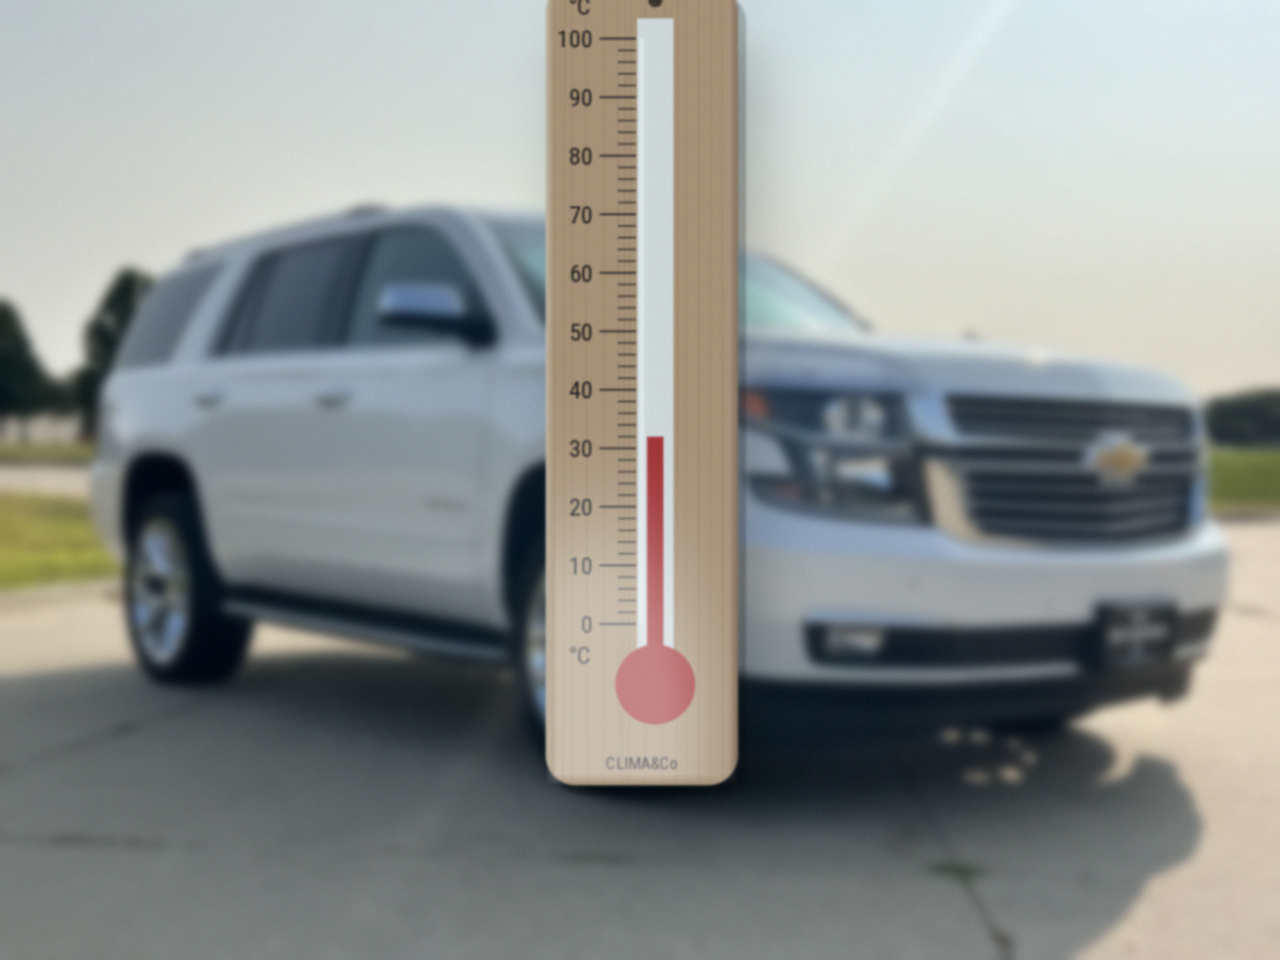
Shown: 32 °C
